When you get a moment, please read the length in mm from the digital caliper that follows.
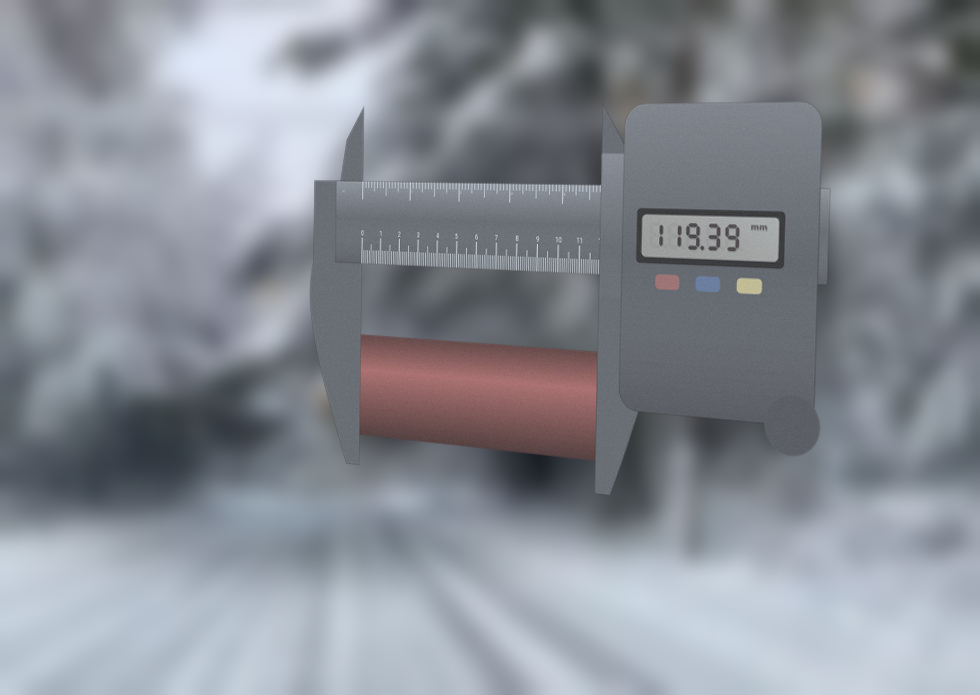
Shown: 119.39 mm
